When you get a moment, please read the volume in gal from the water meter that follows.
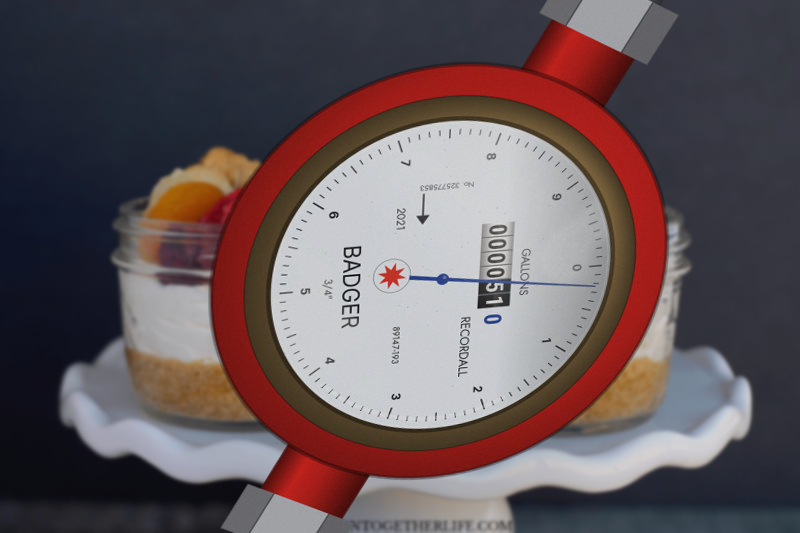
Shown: 510.2 gal
